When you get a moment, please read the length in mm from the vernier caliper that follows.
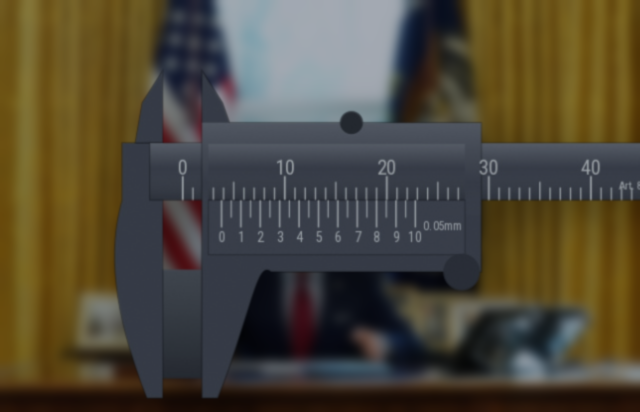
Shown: 3.8 mm
